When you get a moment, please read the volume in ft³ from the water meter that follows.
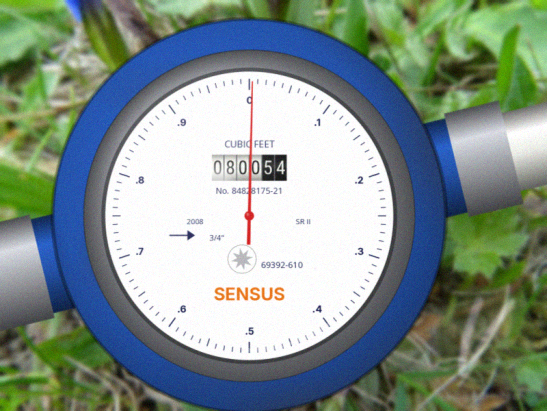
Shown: 80054.00 ft³
